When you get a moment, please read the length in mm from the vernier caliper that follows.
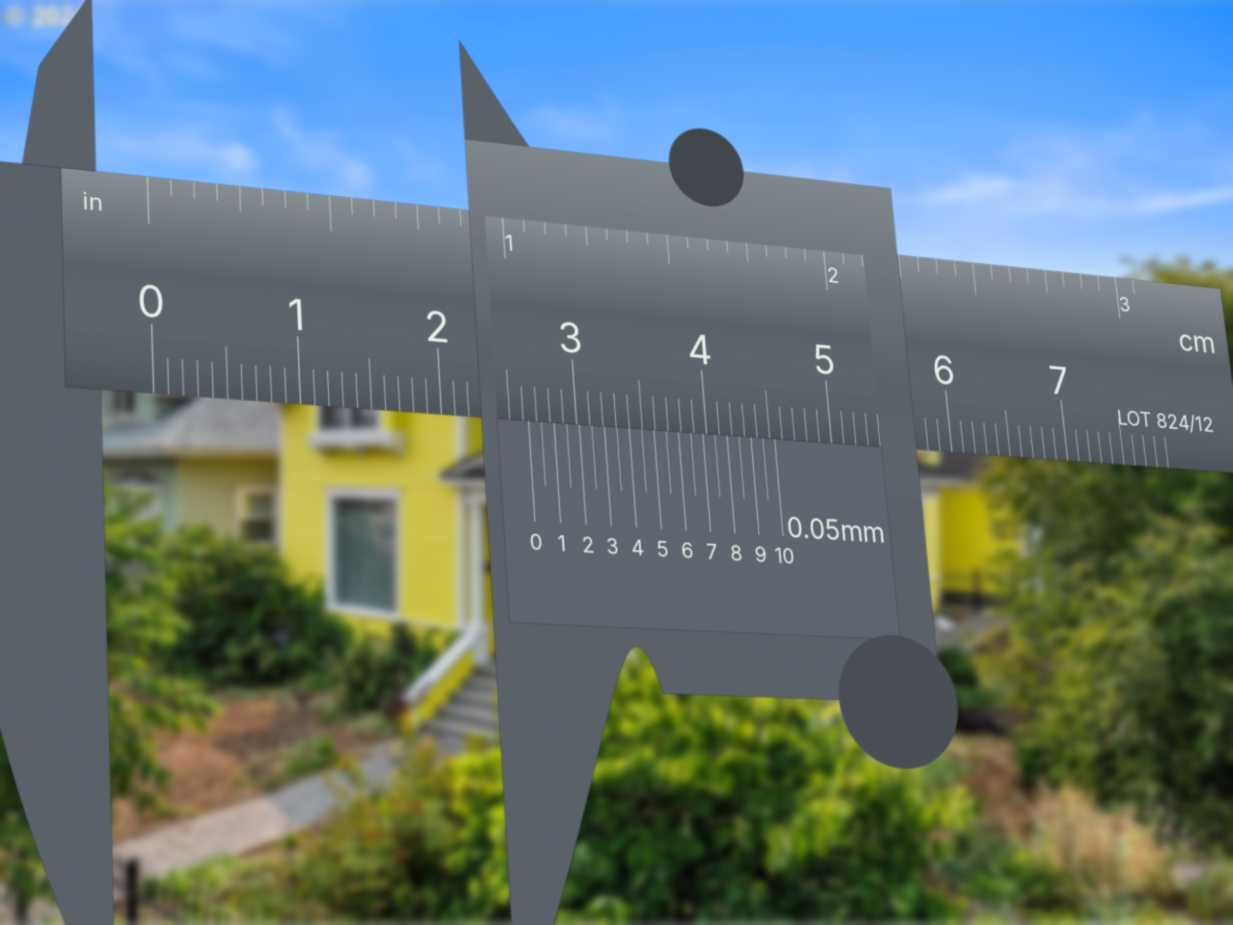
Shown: 26.4 mm
